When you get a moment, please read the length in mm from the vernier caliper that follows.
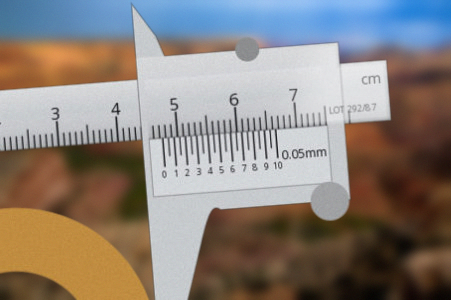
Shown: 47.5 mm
